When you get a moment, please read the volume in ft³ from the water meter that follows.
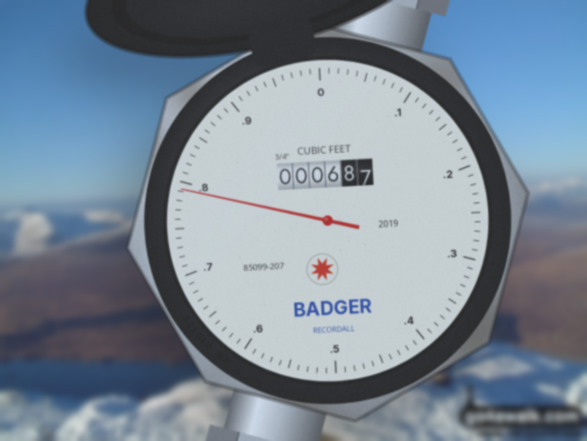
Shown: 686.79 ft³
